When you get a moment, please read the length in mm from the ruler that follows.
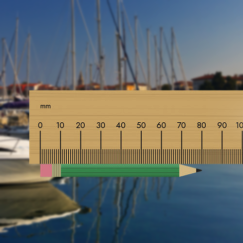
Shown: 80 mm
